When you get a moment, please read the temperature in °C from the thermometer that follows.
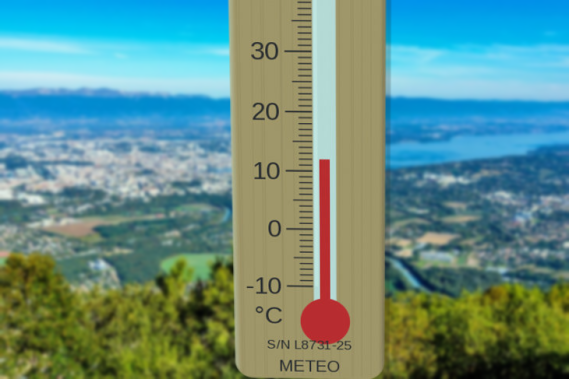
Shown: 12 °C
